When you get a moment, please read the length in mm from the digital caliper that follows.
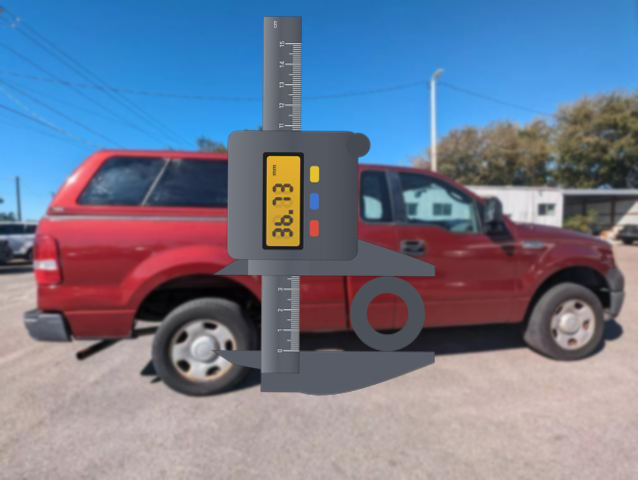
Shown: 36.73 mm
